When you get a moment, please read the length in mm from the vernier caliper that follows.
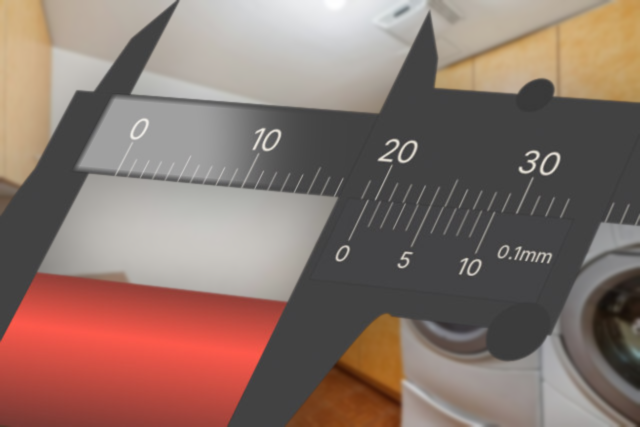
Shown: 19.5 mm
